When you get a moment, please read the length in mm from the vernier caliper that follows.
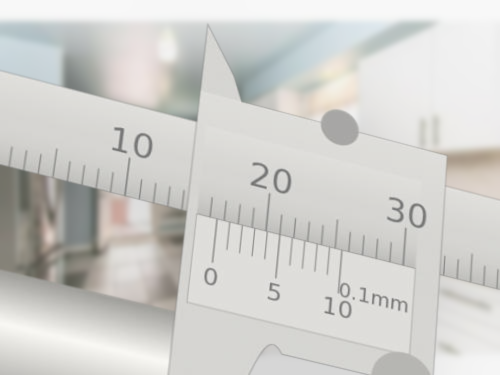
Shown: 16.5 mm
